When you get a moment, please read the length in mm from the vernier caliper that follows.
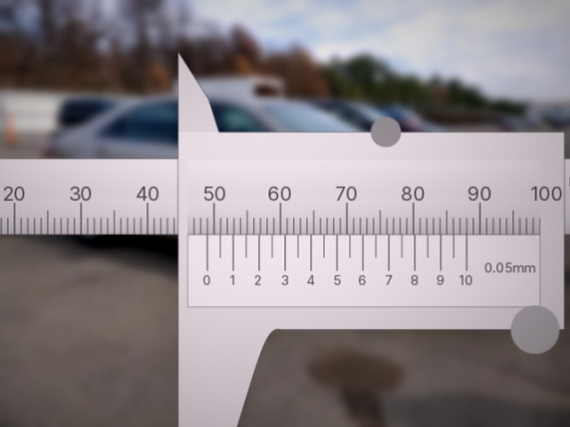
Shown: 49.0 mm
